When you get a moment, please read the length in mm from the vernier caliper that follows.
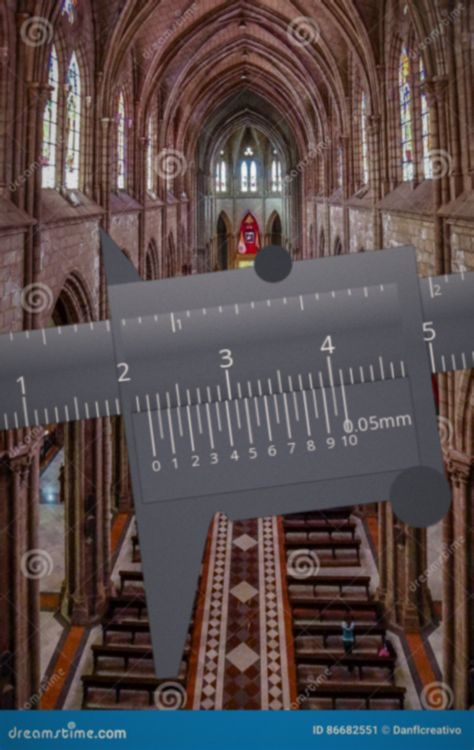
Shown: 22.0 mm
